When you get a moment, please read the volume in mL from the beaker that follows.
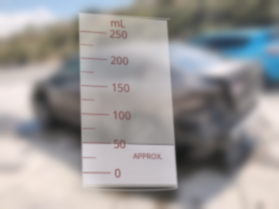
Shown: 50 mL
